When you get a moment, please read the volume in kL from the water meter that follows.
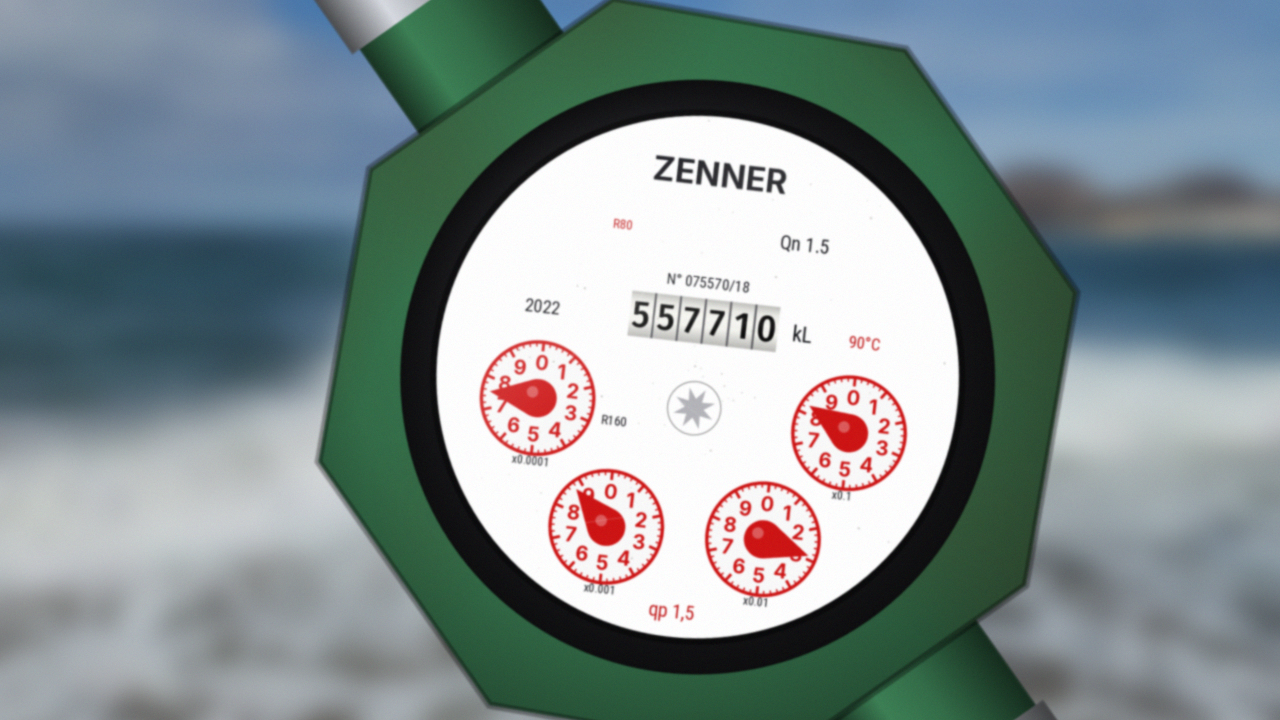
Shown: 557710.8287 kL
